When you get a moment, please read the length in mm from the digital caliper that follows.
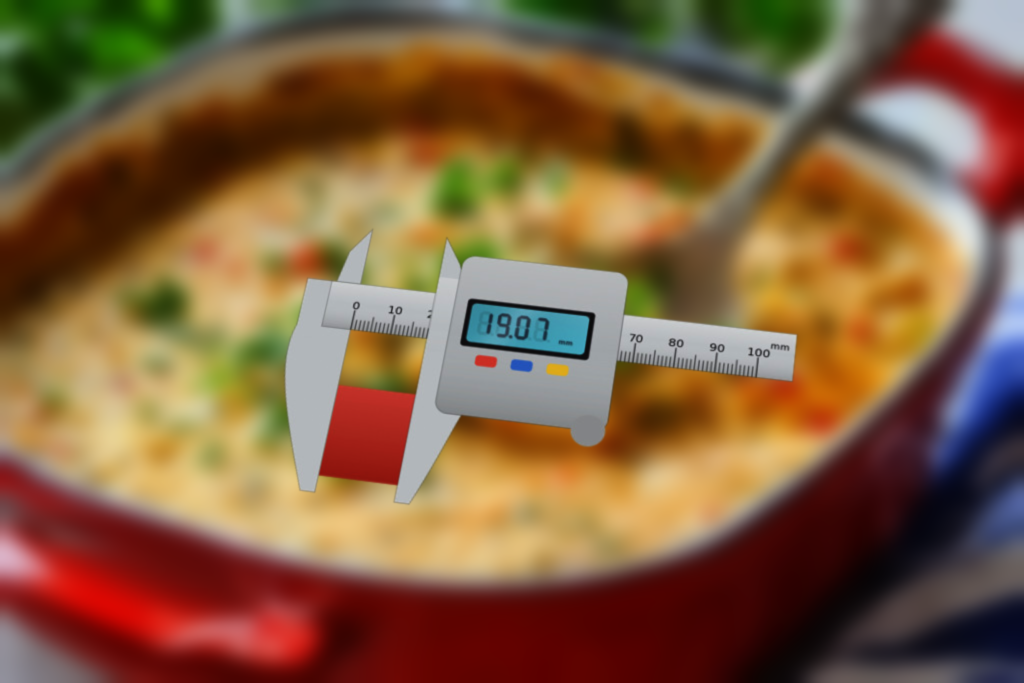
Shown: 19.07 mm
